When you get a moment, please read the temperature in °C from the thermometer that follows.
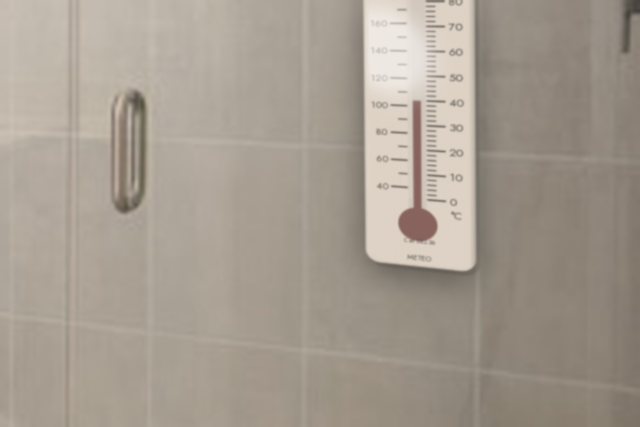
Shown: 40 °C
